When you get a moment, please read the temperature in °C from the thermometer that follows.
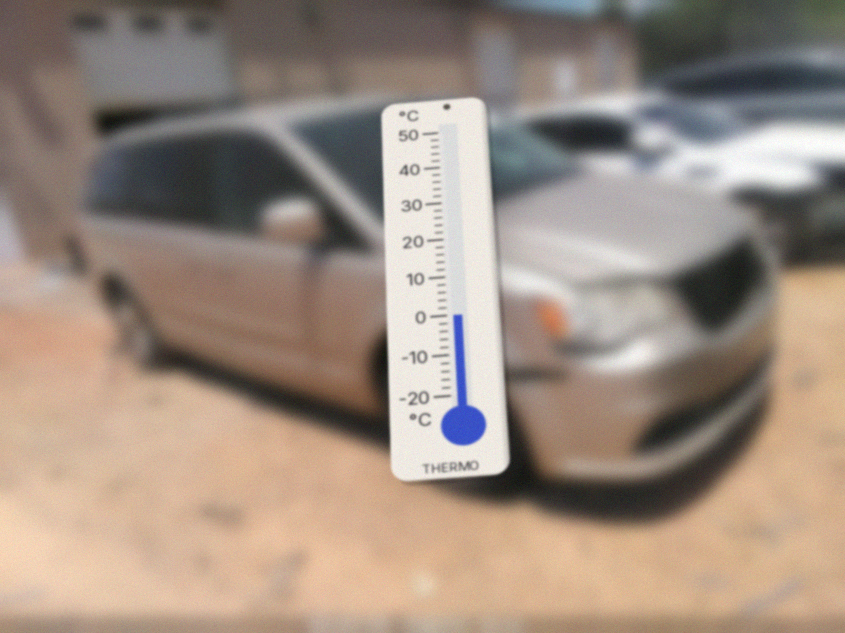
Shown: 0 °C
